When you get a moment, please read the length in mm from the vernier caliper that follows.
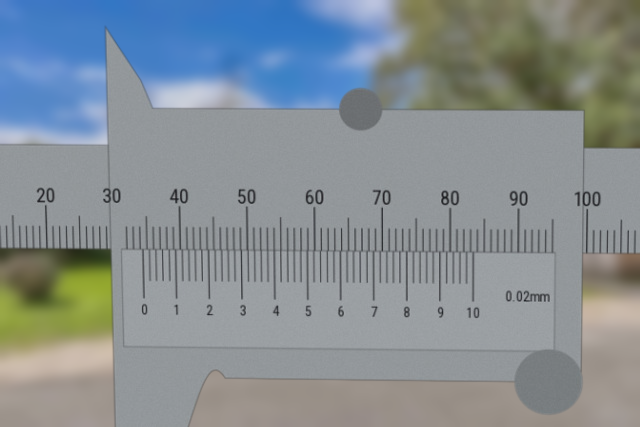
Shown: 34.4 mm
